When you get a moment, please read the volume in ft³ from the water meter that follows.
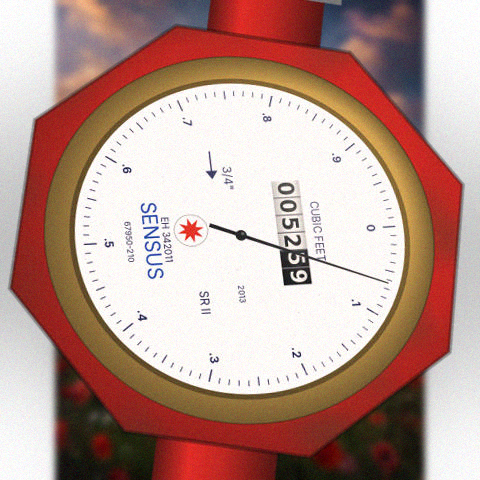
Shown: 5259.06 ft³
